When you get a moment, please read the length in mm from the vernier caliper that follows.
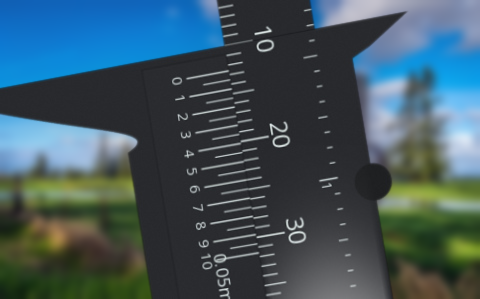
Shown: 12.6 mm
